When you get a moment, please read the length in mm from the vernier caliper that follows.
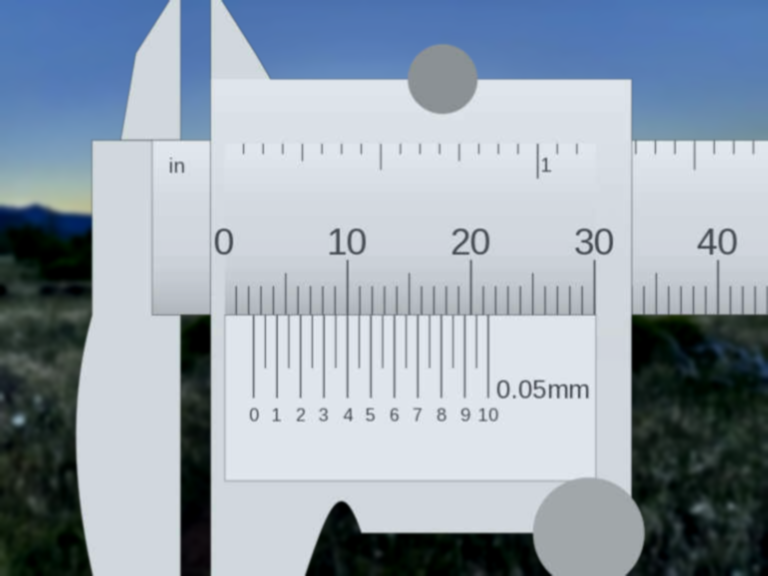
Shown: 2.4 mm
